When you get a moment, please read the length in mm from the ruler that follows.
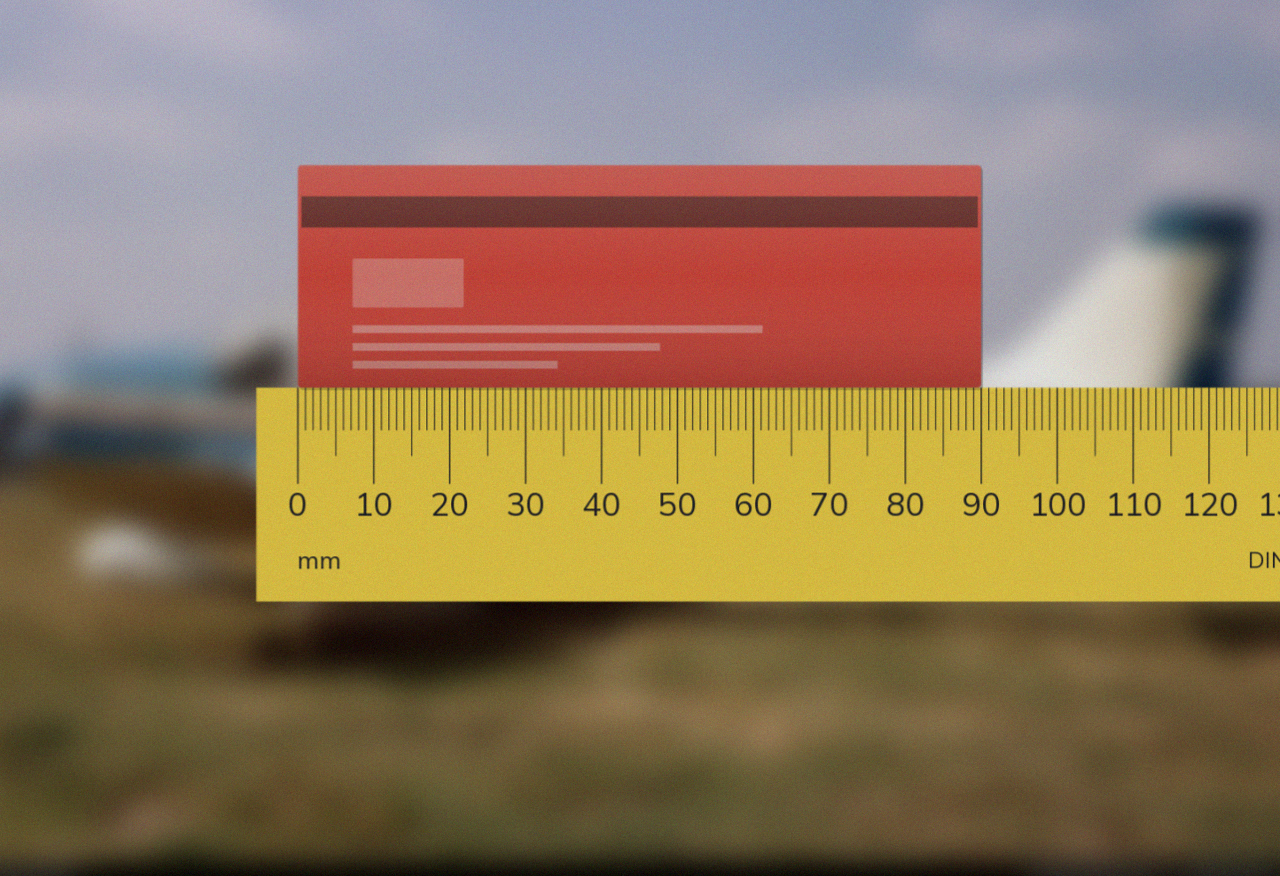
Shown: 90 mm
